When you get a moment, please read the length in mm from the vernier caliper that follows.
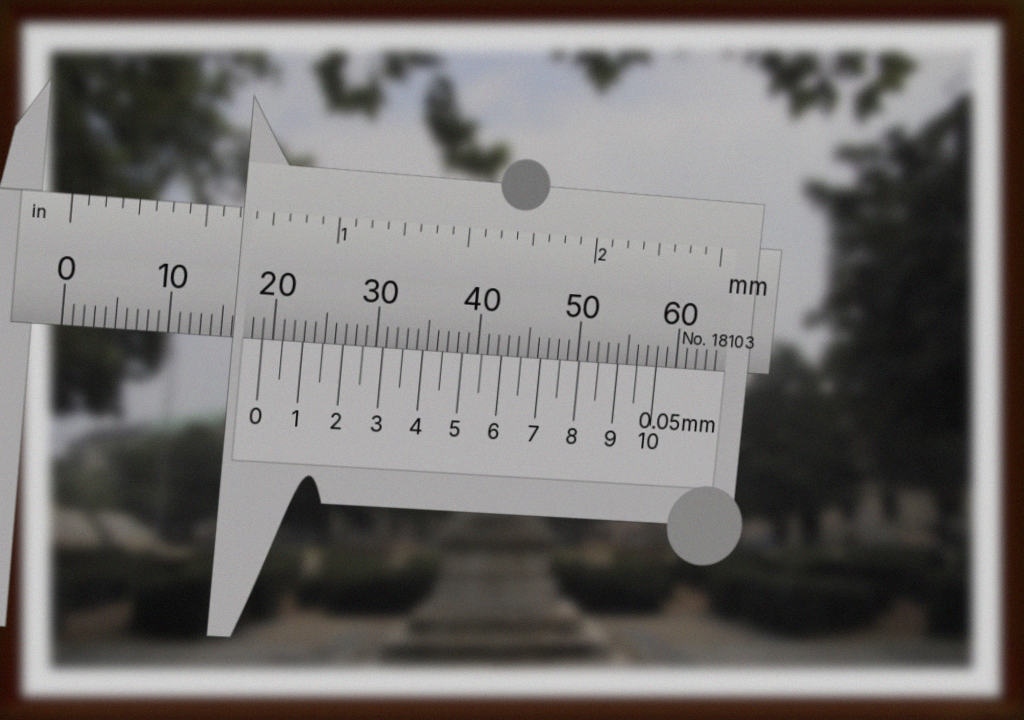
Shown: 19.0 mm
